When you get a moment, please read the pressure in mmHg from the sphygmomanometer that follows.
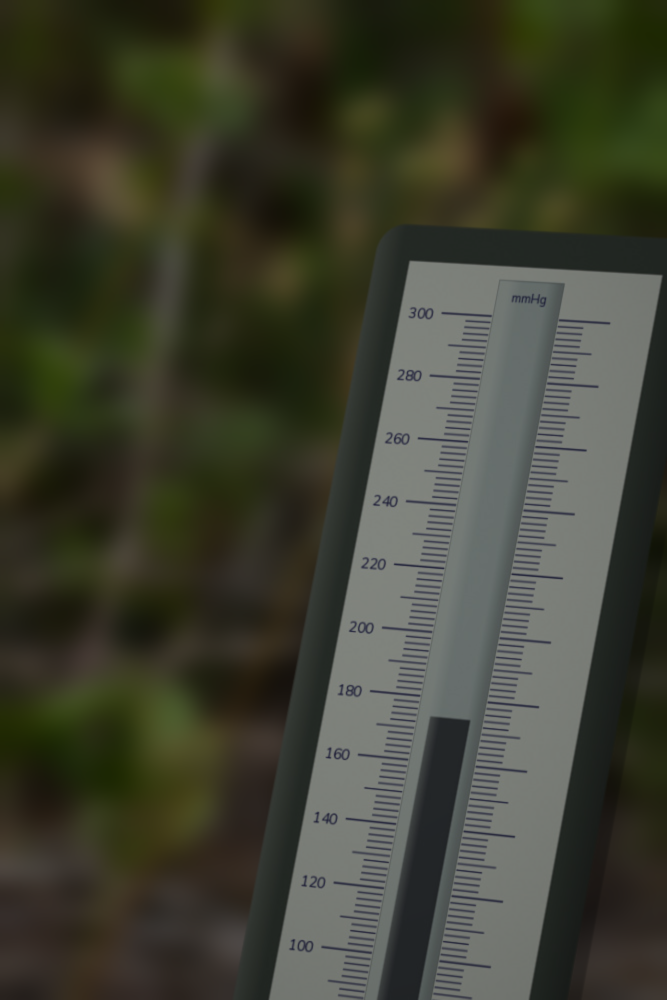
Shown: 174 mmHg
